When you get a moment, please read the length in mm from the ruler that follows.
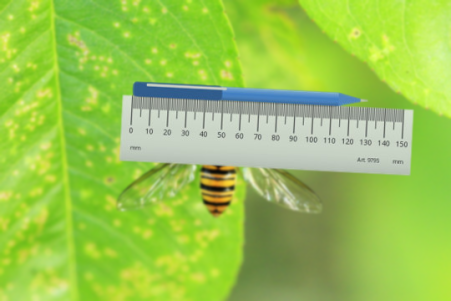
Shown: 130 mm
